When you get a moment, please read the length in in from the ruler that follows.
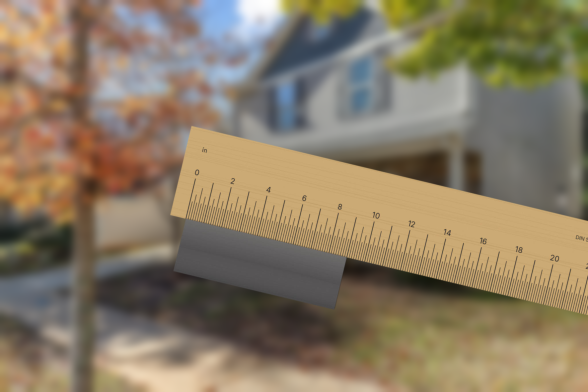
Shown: 9 in
